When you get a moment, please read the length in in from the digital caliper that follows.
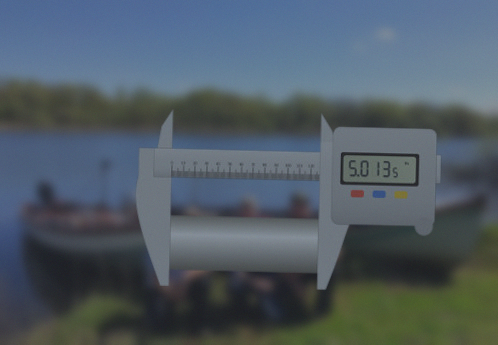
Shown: 5.0135 in
